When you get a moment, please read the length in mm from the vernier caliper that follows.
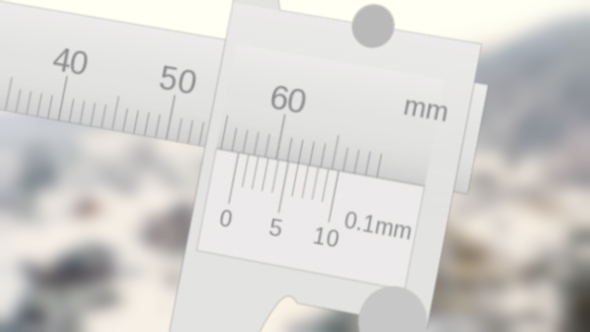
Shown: 56.6 mm
